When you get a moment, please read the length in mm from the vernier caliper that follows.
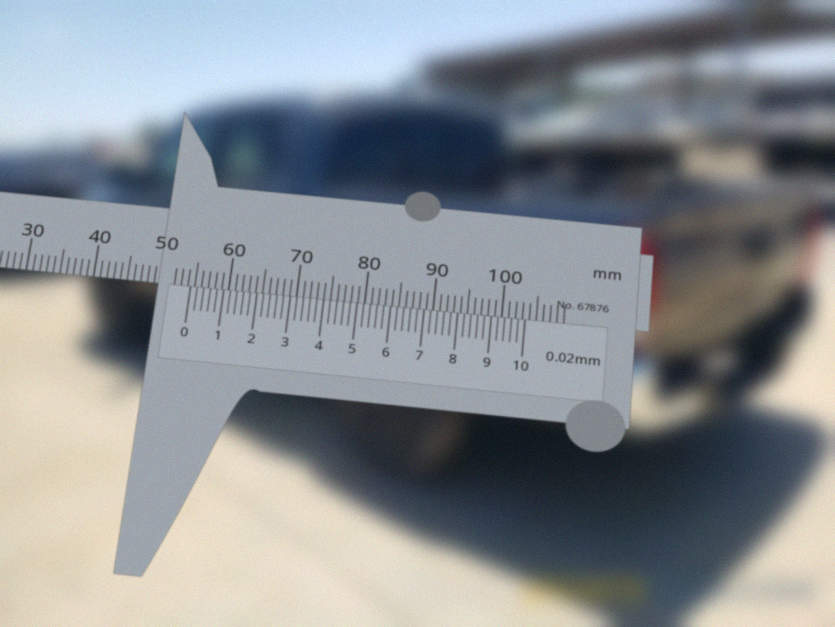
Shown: 54.4 mm
